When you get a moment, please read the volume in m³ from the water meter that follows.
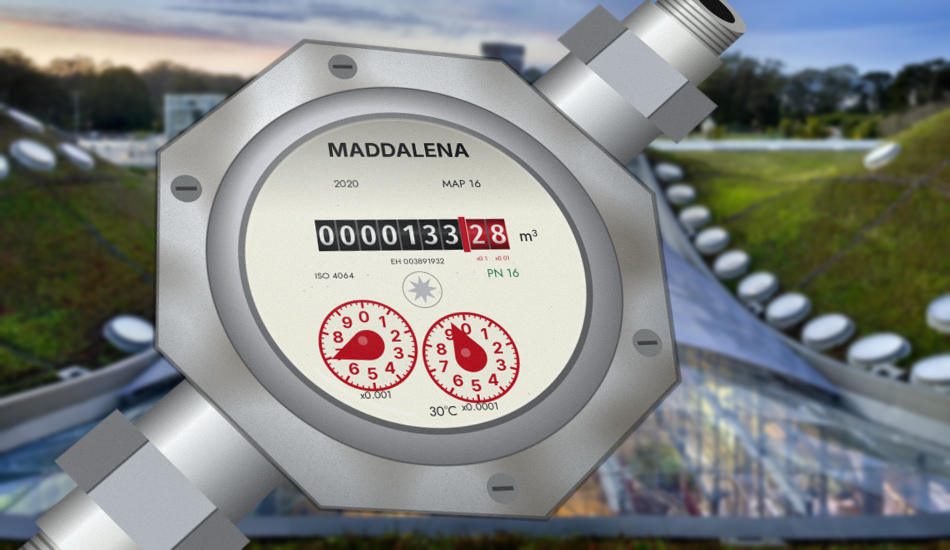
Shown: 133.2869 m³
